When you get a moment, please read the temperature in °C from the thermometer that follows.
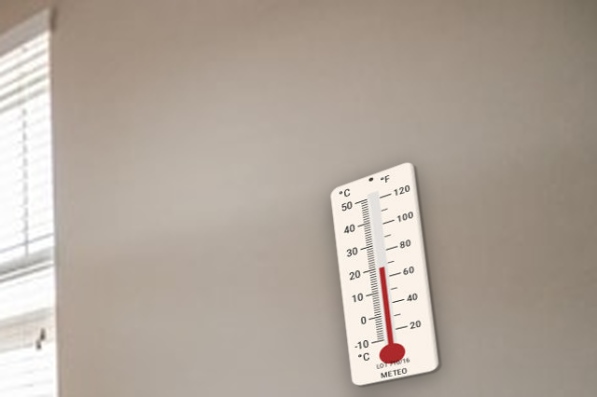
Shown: 20 °C
